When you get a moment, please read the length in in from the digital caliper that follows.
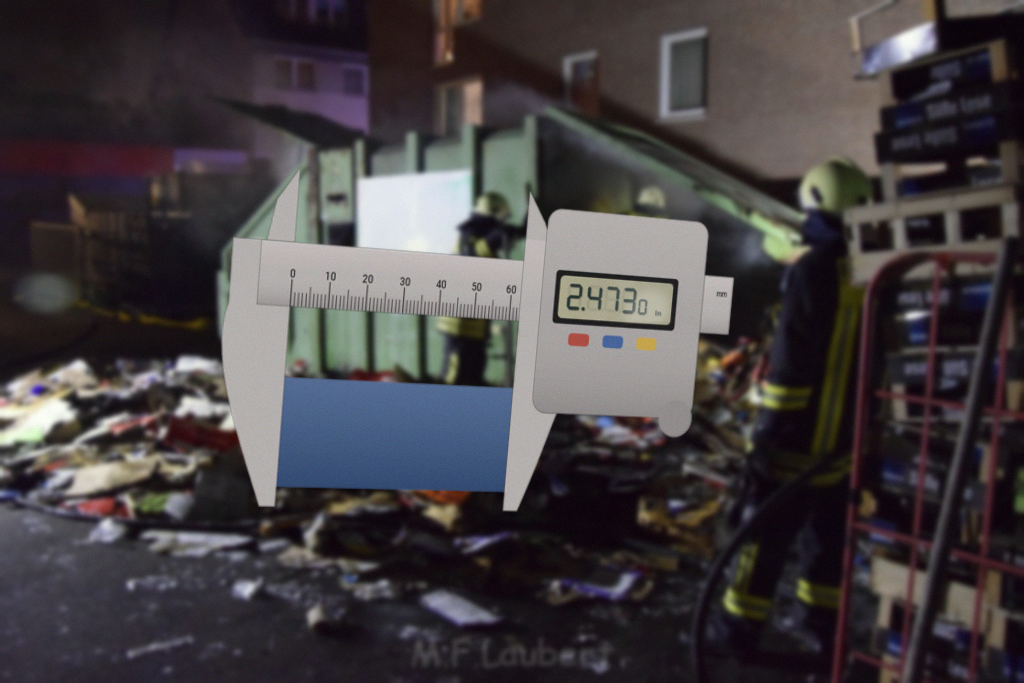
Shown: 2.4730 in
